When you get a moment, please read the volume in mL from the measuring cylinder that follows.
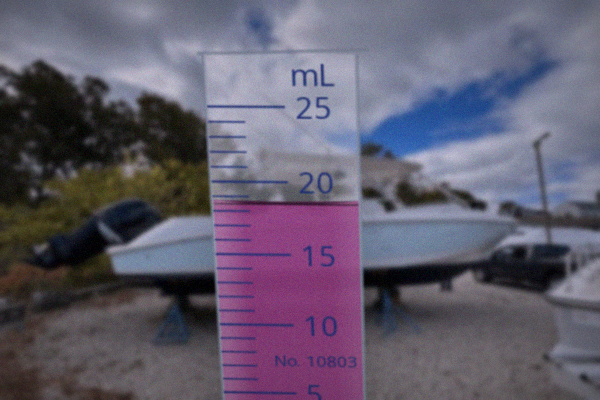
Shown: 18.5 mL
